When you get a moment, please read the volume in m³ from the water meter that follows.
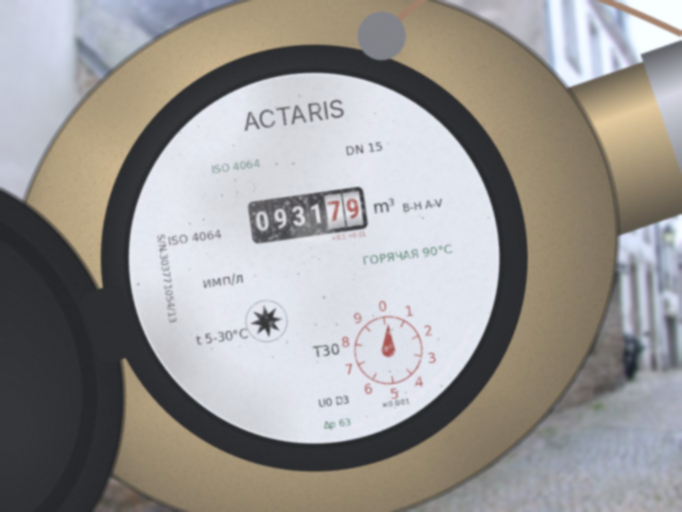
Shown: 931.790 m³
